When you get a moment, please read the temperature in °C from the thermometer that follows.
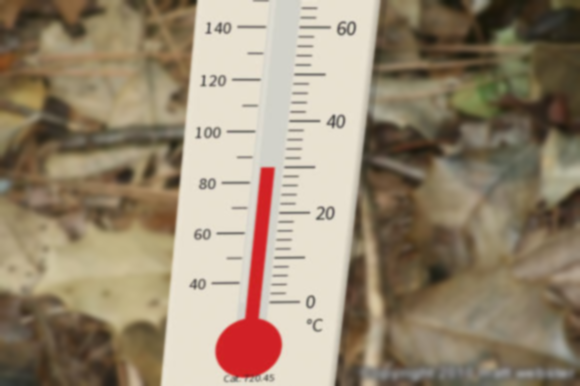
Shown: 30 °C
